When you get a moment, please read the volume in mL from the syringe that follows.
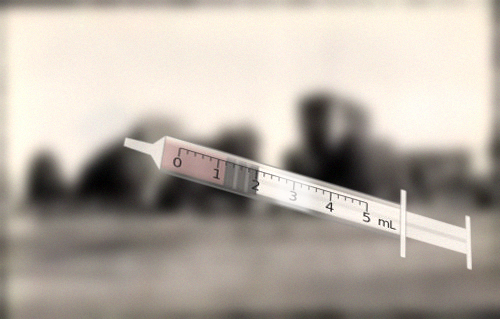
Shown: 1.2 mL
